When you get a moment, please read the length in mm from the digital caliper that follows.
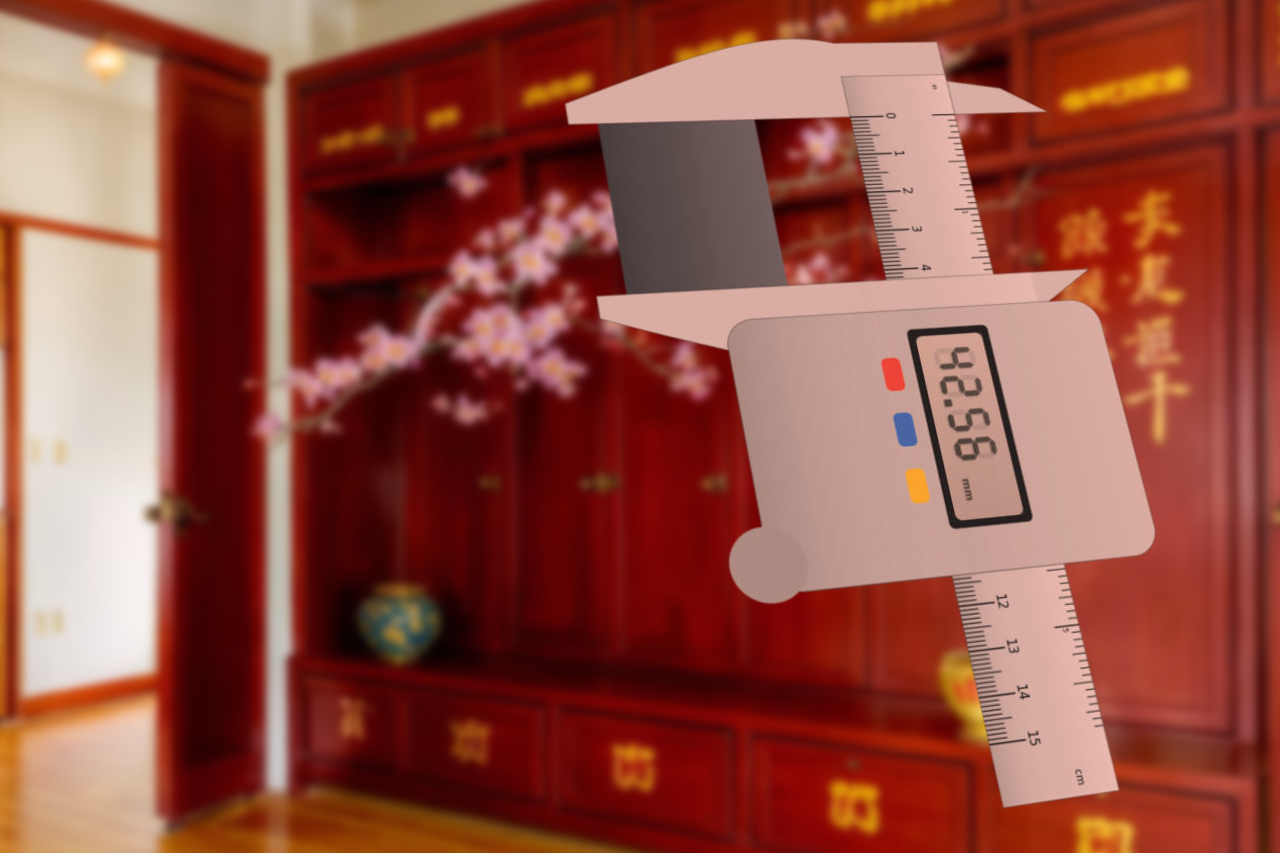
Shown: 42.56 mm
